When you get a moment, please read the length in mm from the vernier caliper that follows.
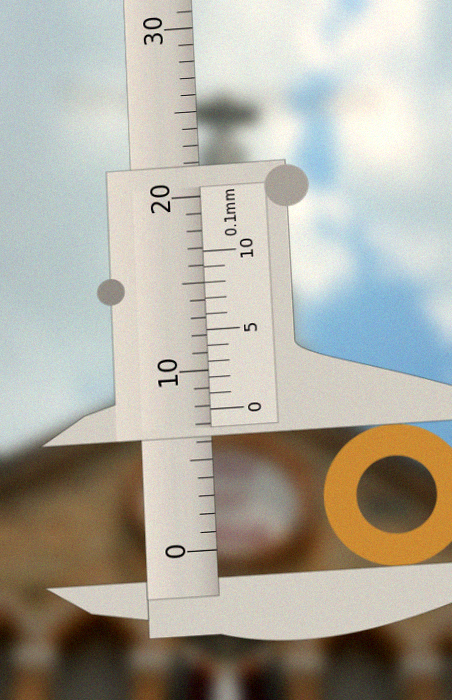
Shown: 7.8 mm
